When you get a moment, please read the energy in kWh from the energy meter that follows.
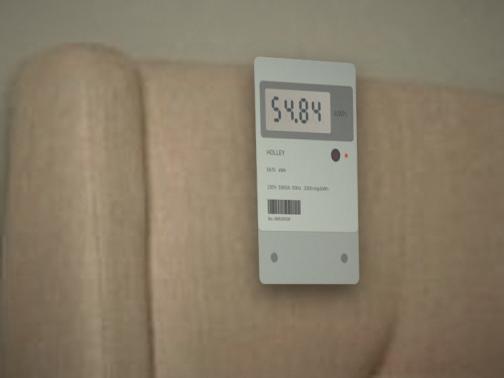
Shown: 54.84 kWh
